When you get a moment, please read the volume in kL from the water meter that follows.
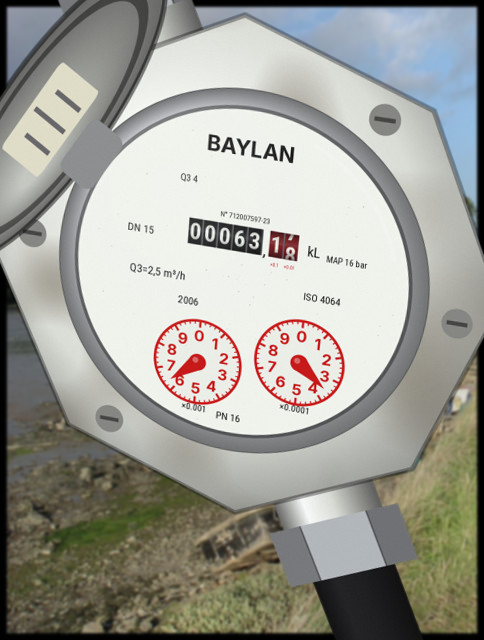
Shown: 63.1763 kL
